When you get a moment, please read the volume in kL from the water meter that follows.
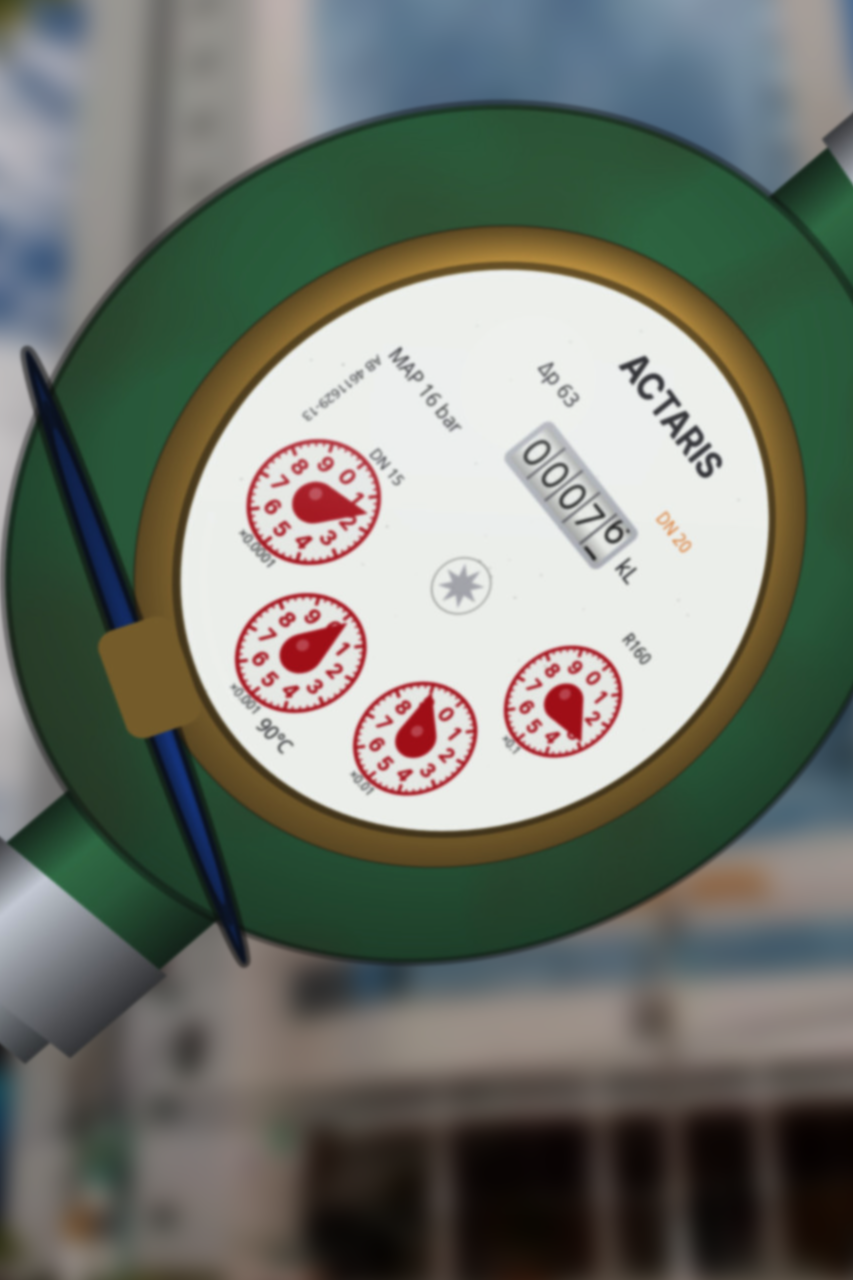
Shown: 76.2901 kL
